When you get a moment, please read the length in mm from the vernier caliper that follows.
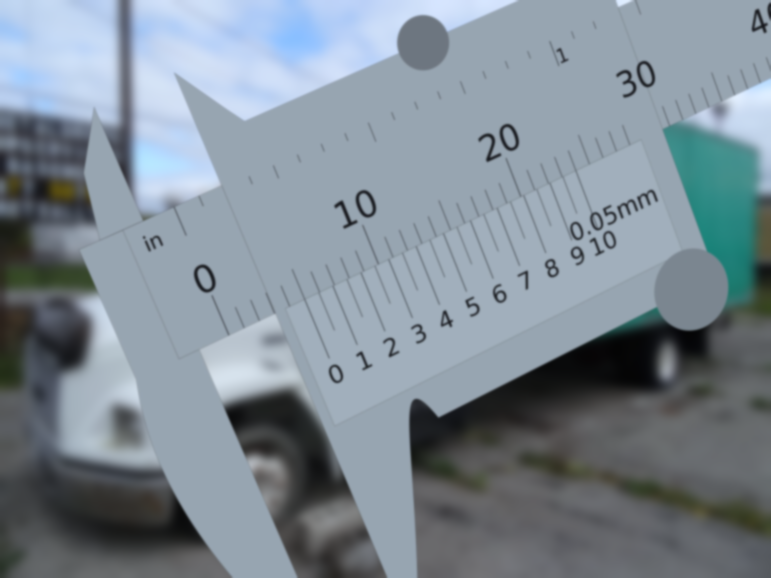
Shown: 5.0 mm
